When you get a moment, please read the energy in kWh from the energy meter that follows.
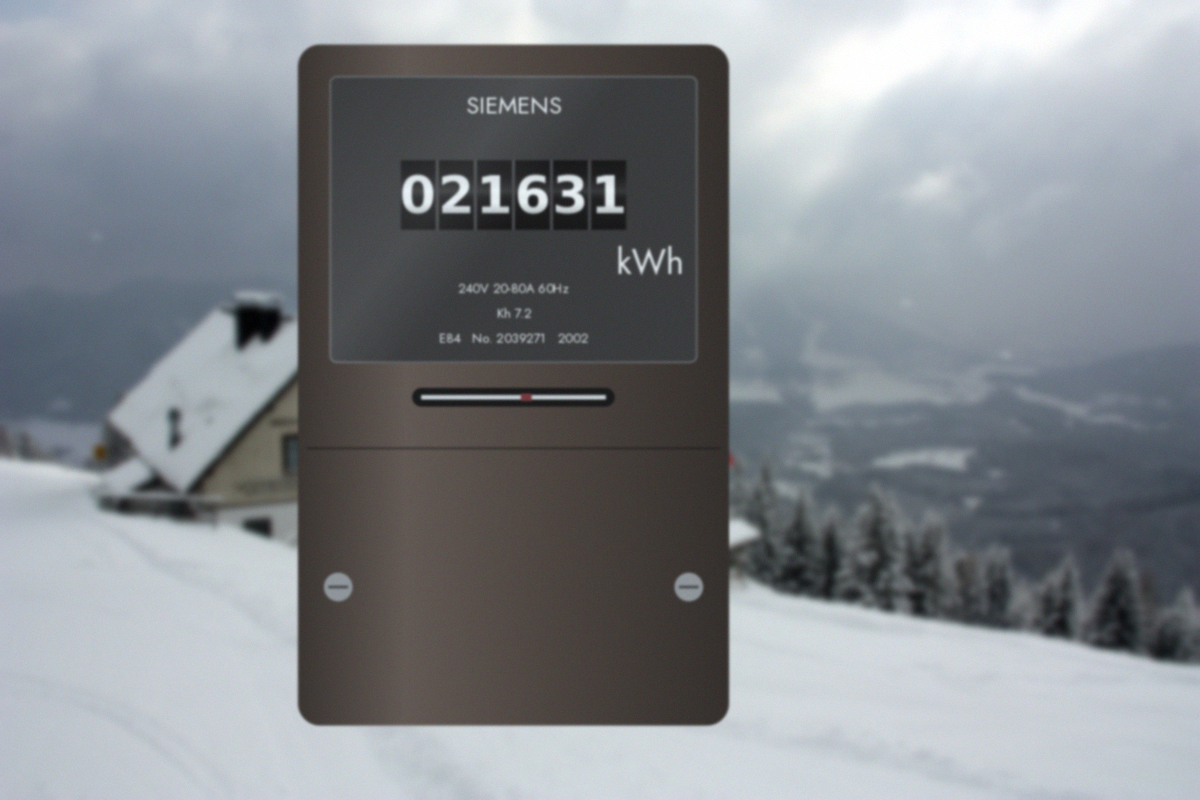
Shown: 21631 kWh
